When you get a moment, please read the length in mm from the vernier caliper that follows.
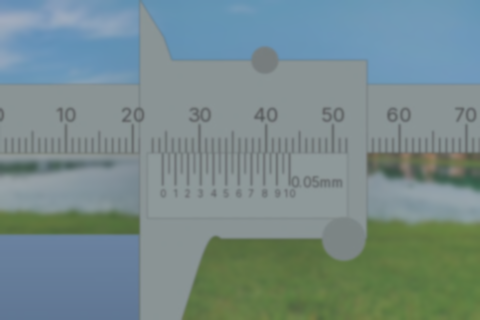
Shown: 24.5 mm
